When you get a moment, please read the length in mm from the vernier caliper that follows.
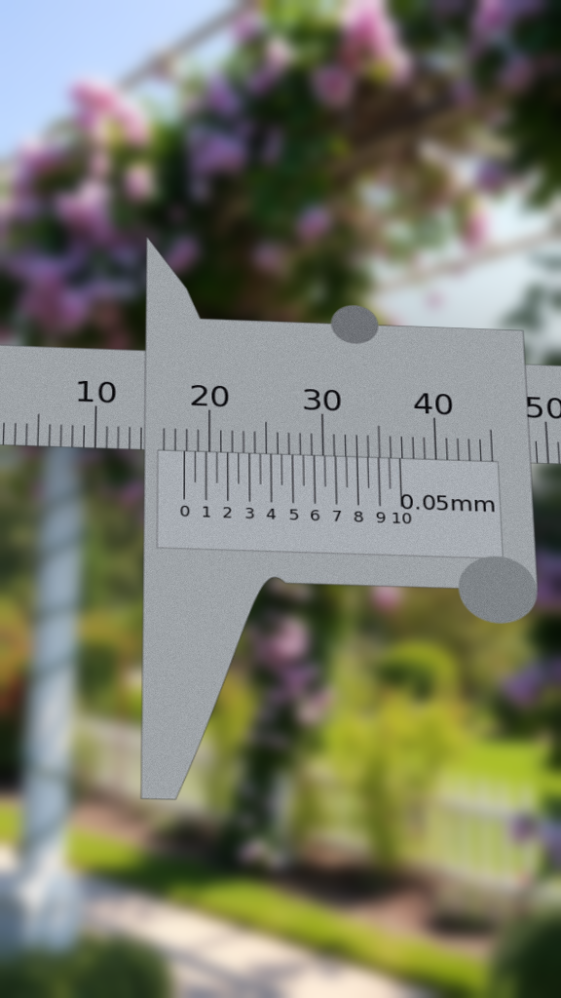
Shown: 17.8 mm
